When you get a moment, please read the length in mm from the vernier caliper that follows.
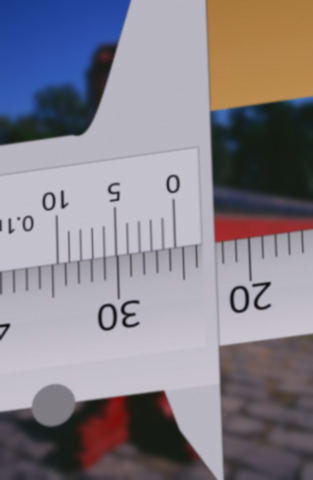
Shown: 25.6 mm
